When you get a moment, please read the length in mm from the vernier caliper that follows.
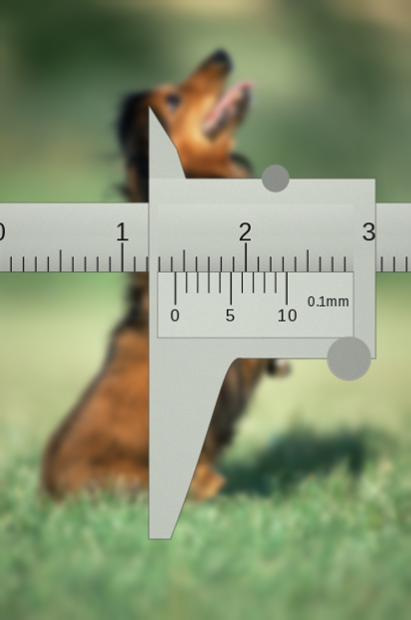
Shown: 14.3 mm
